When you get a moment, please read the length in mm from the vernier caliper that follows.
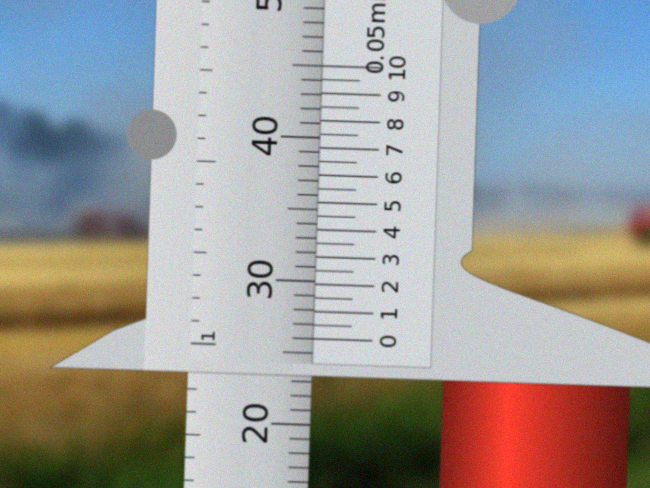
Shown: 26.0 mm
